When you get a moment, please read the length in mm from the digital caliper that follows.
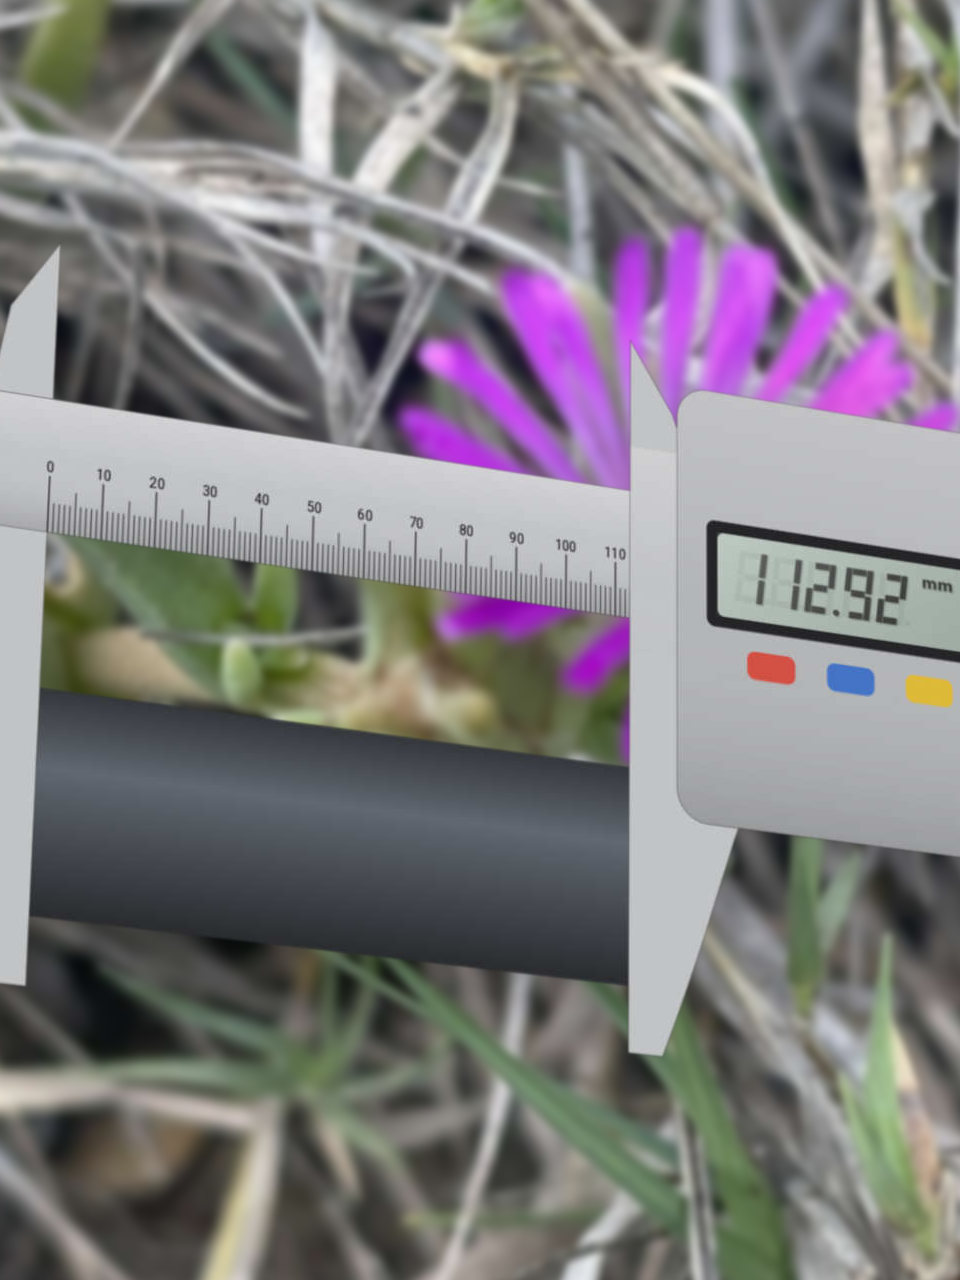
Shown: 112.92 mm
